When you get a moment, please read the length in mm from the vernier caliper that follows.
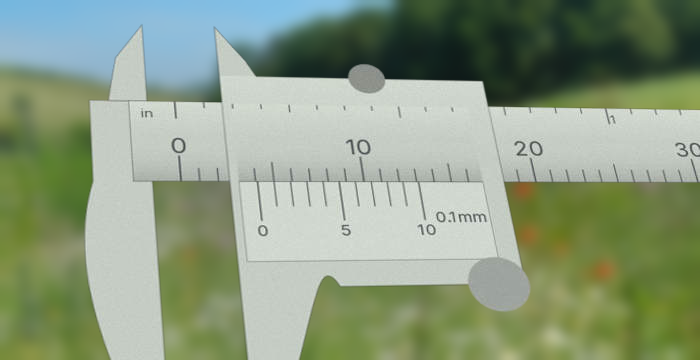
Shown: 4.1 mm
